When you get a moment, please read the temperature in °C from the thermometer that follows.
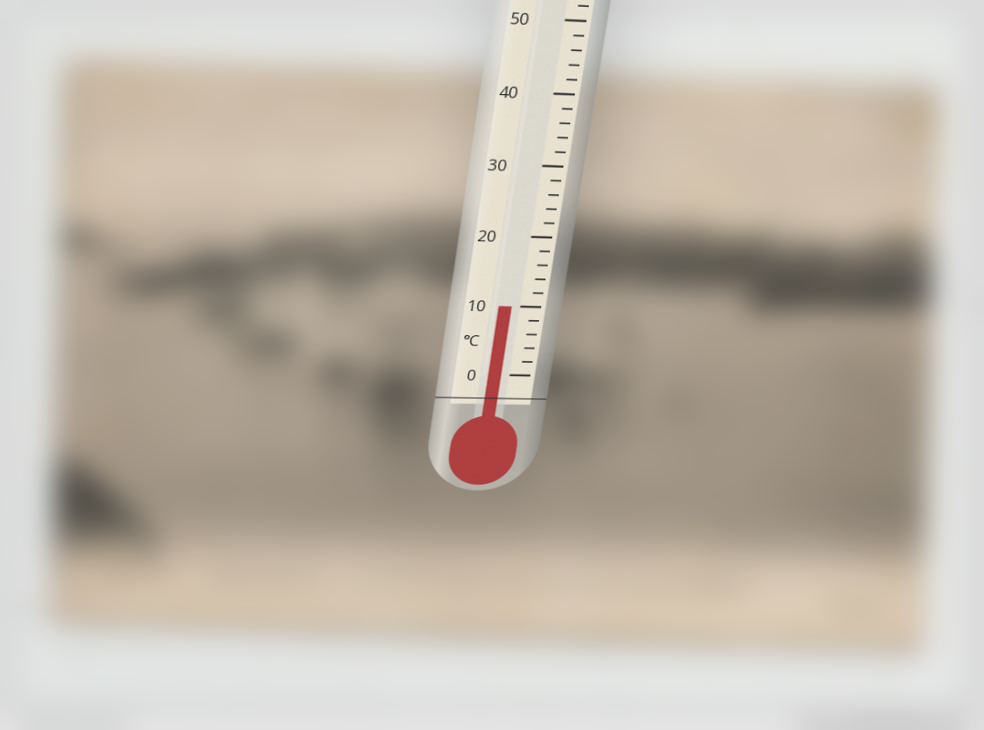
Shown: 10 °C
